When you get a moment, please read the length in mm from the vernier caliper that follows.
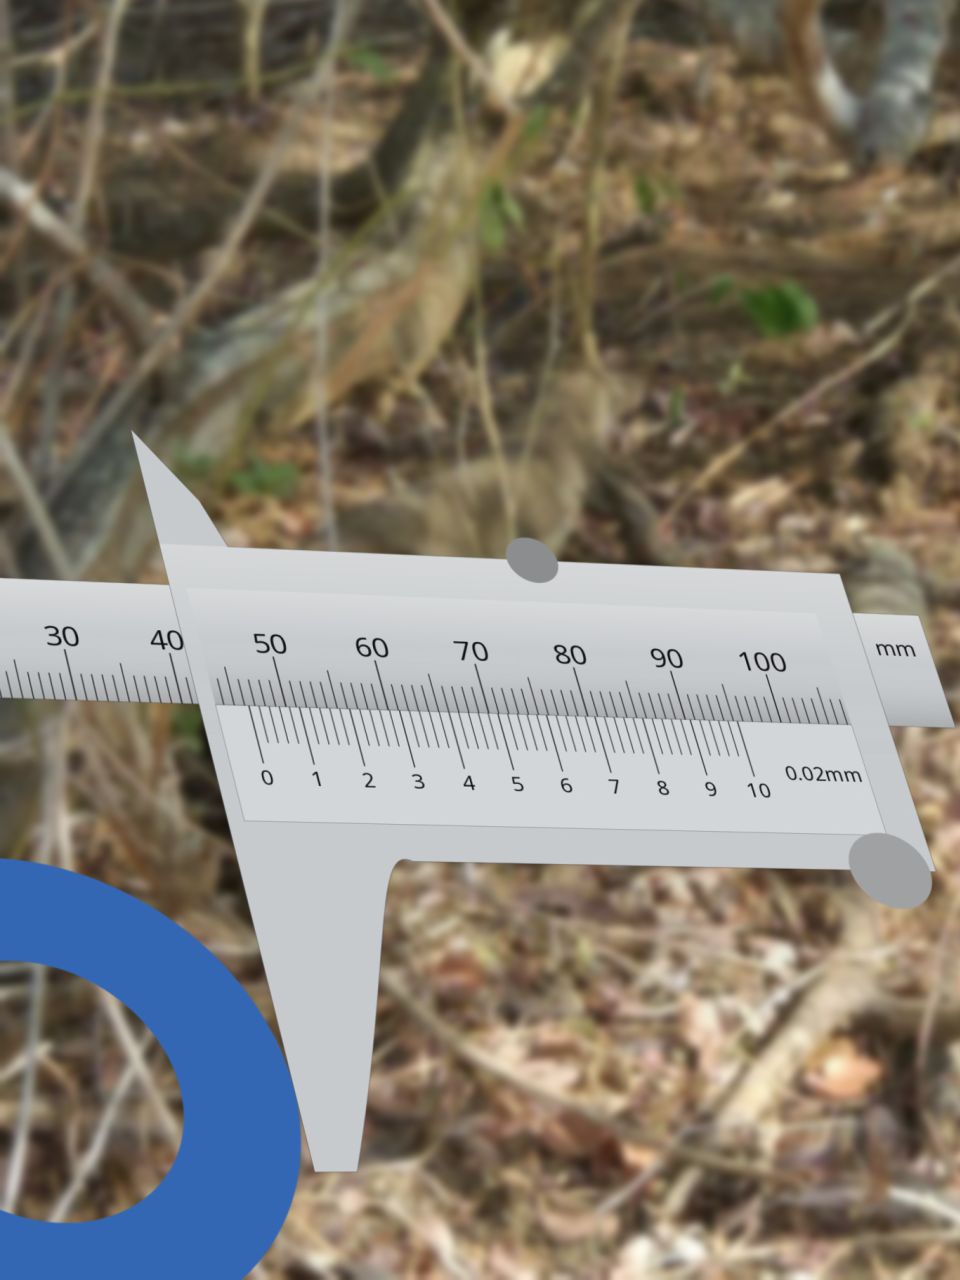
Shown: 46.4 mm
